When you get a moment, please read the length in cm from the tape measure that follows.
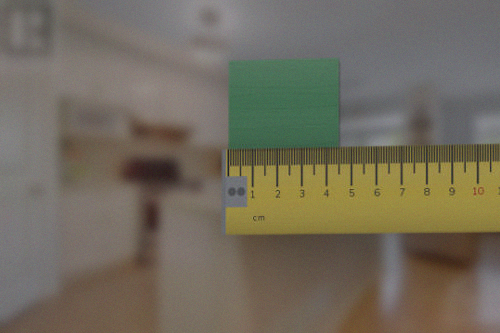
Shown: 4.5 cm
